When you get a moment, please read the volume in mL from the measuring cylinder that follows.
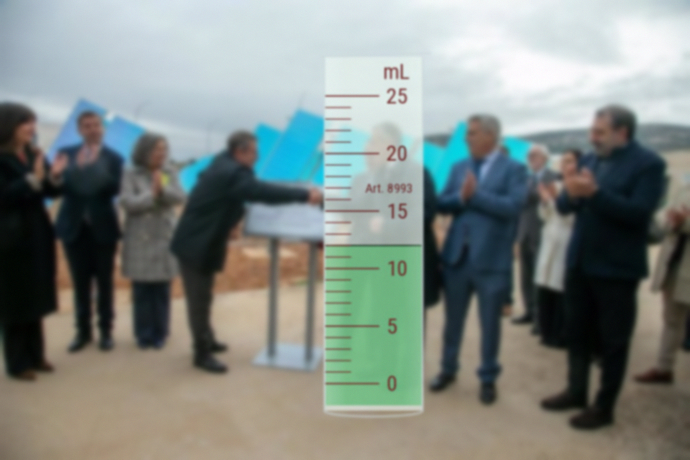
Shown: 12 mL
